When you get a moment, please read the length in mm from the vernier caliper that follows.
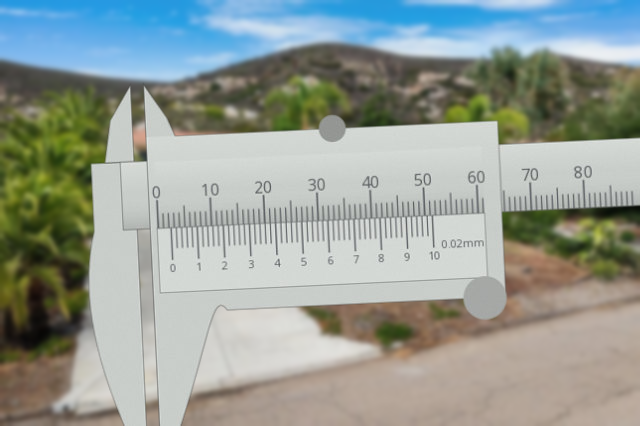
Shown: 2.4 mm
